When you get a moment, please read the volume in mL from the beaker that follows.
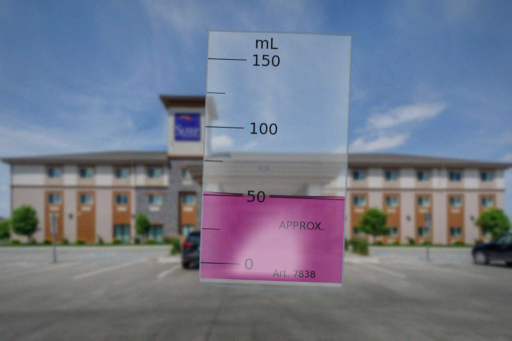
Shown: 50 mL
